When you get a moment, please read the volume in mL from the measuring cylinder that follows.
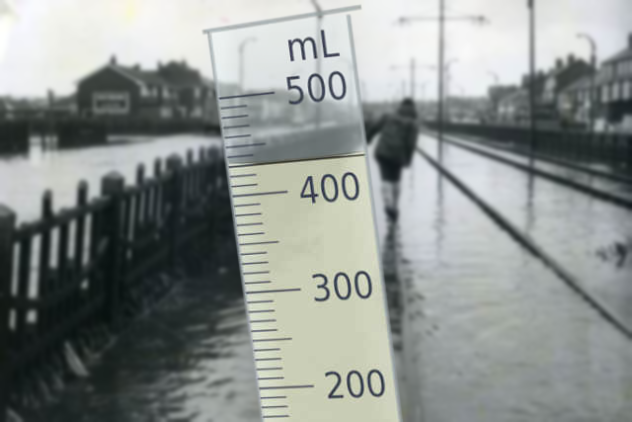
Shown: 430 mL
